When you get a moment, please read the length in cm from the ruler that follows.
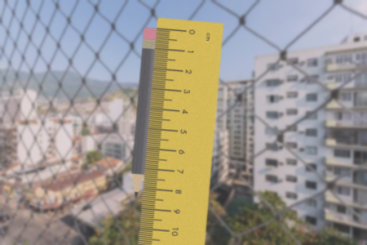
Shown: 8.5 cm
